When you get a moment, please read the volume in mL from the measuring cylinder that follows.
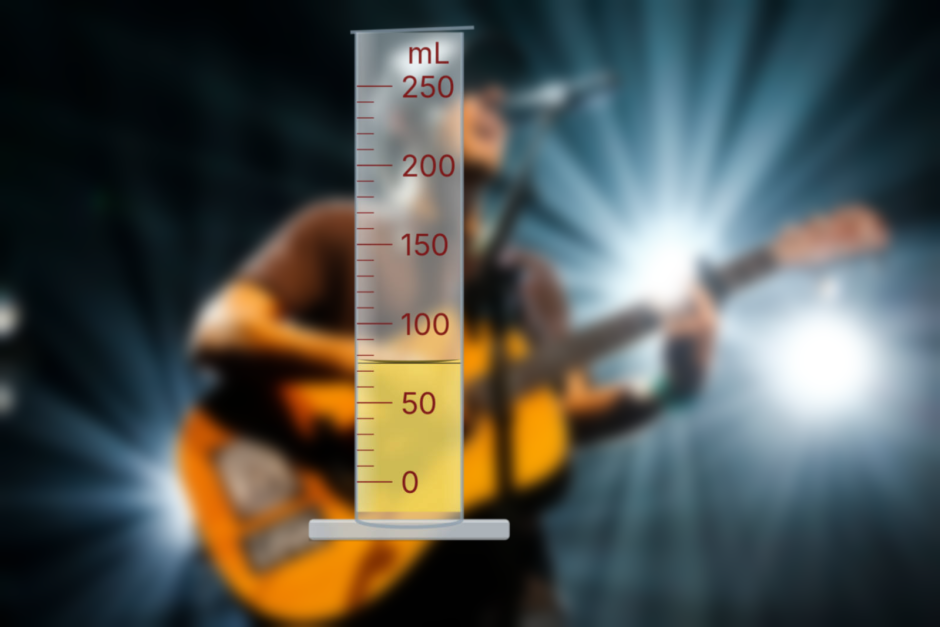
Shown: 75 mL
